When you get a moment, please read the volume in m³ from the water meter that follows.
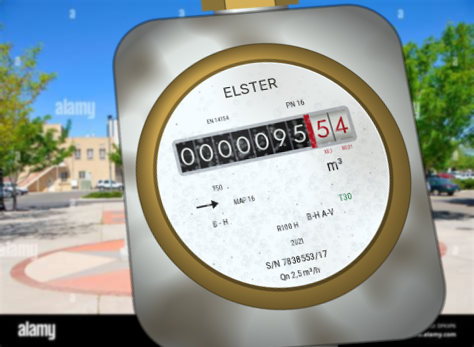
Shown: 95.54 m³
